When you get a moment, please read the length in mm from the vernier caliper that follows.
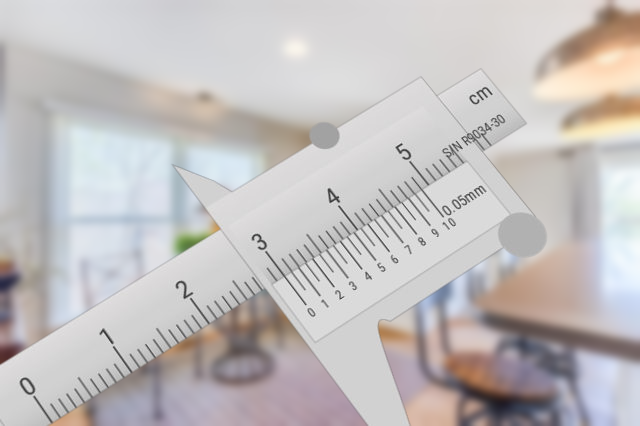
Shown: 30.0 mm
